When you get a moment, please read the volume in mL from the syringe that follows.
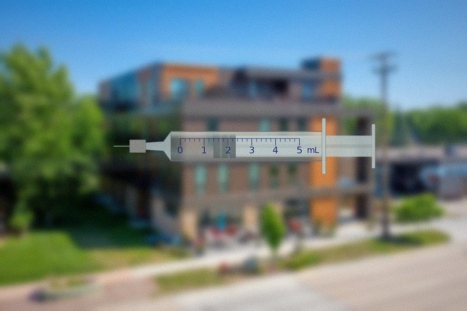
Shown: 1.4 mL
